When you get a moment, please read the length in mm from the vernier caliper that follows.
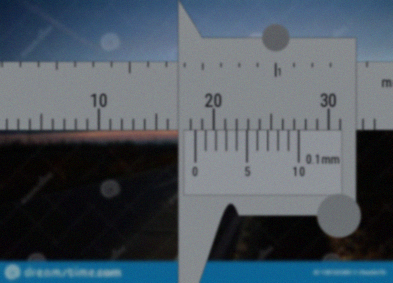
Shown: 18.4 mm
